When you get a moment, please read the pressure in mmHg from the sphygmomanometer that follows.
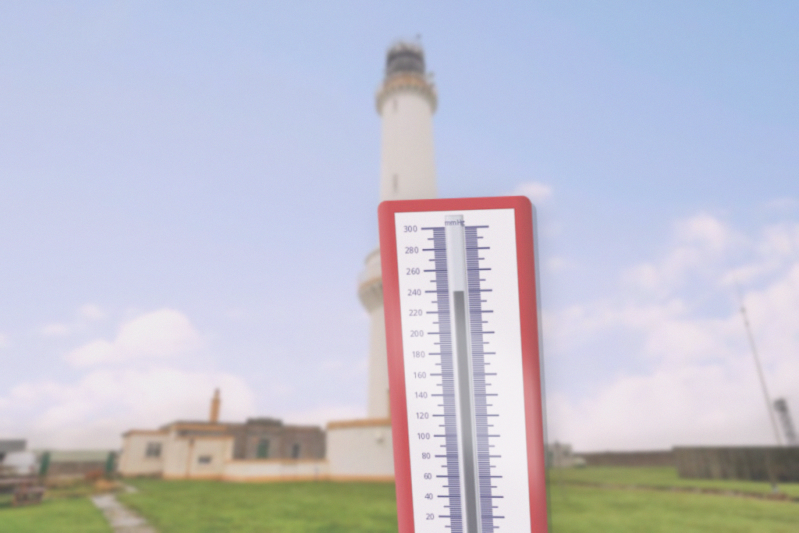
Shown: 240 mmHg
